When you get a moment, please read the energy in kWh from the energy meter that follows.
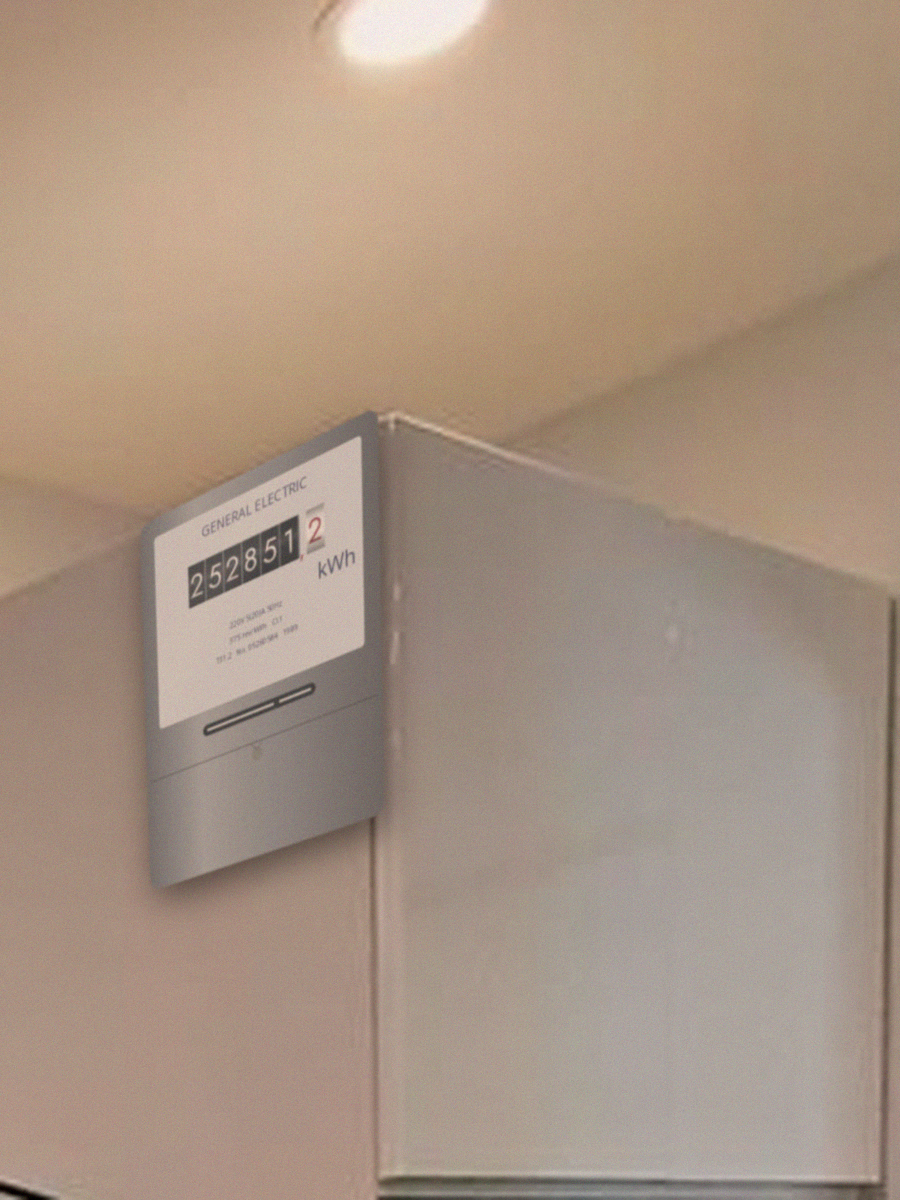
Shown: 252851.2 kWh
